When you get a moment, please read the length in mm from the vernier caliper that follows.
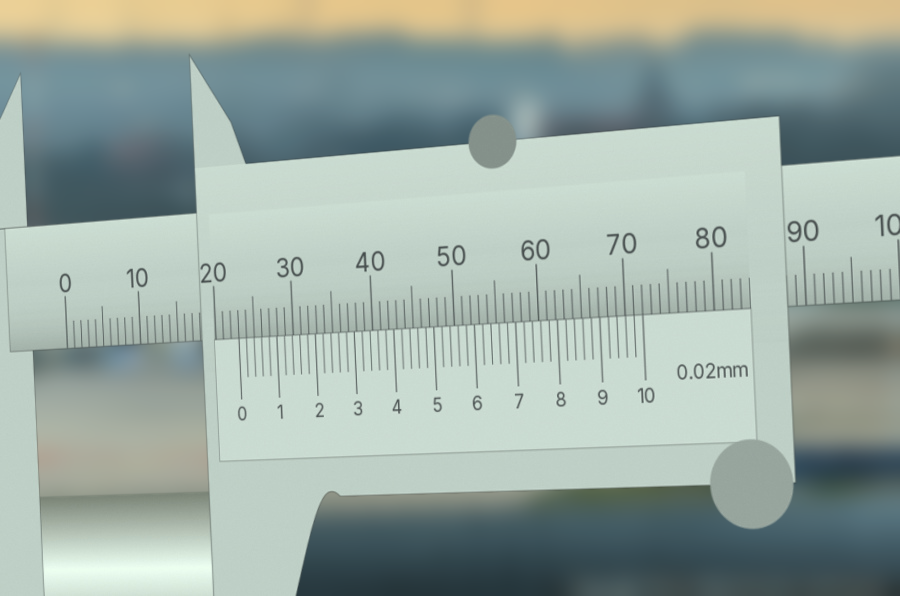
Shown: 23.0 mm
